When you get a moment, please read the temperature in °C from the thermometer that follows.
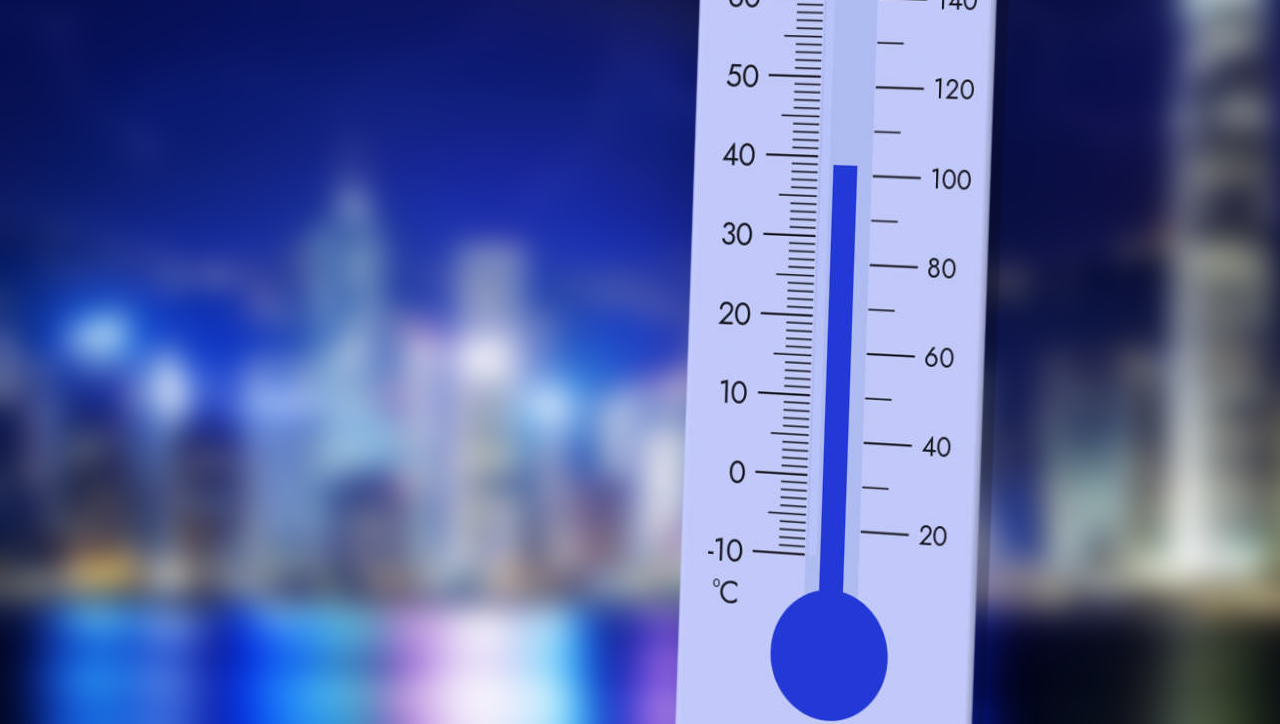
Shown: 39 °C
